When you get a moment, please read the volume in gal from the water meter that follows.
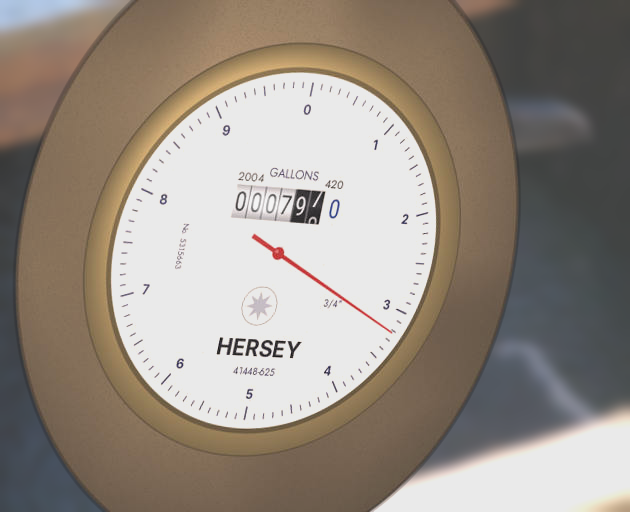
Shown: 7973.2 gal
